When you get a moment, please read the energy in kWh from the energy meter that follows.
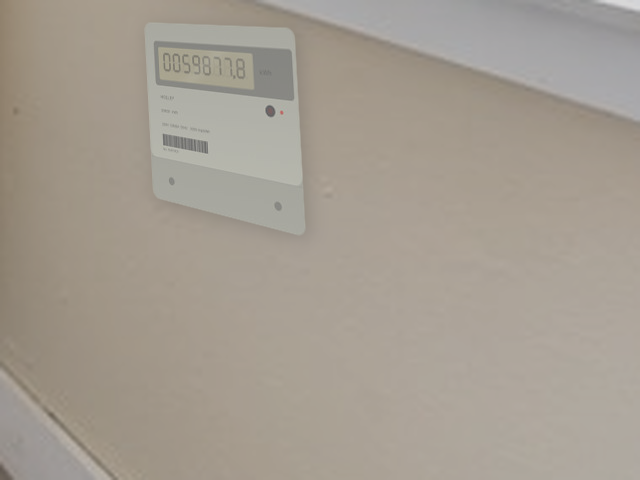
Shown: 59877.8 kWh
